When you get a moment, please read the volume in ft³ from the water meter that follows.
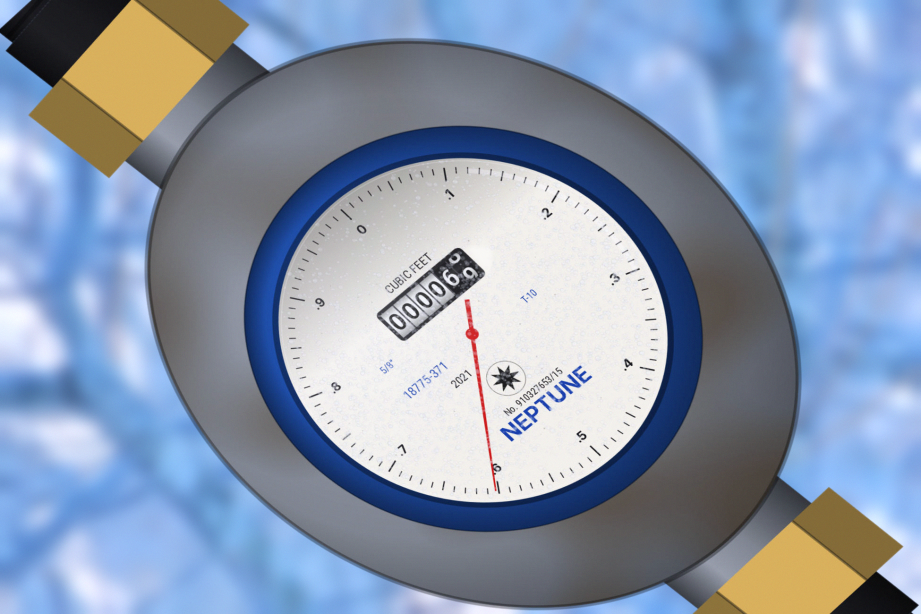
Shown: 68.60 ft³
